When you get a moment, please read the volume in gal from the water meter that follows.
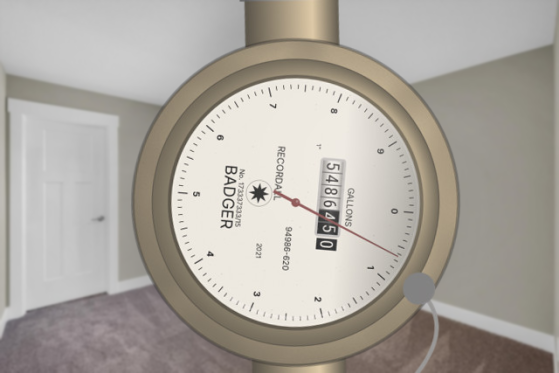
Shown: 5486450.6 gal
